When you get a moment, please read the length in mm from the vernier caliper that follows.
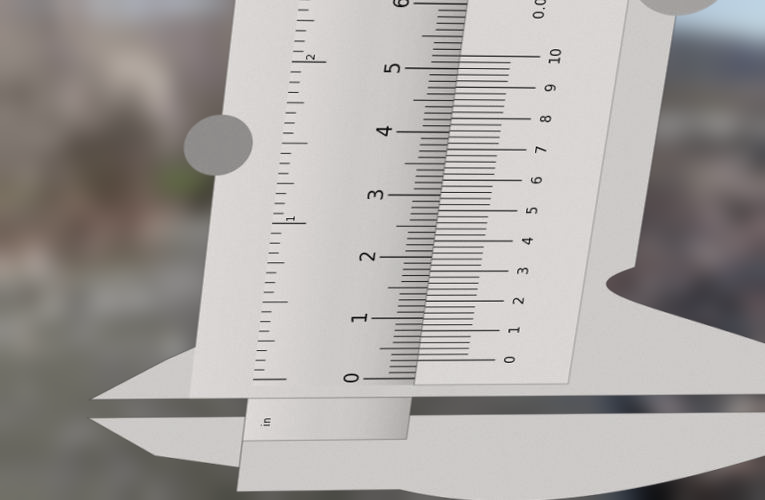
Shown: 3.0 mm
